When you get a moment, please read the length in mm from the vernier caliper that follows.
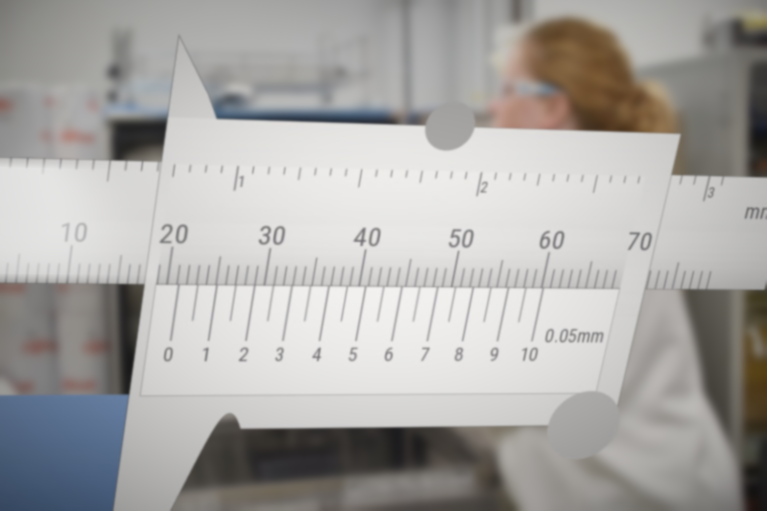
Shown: 21.2 mm
